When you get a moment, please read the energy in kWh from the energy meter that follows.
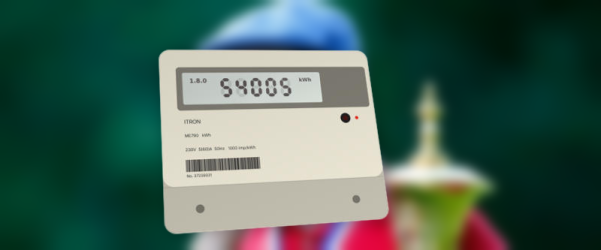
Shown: 54005 kWh
